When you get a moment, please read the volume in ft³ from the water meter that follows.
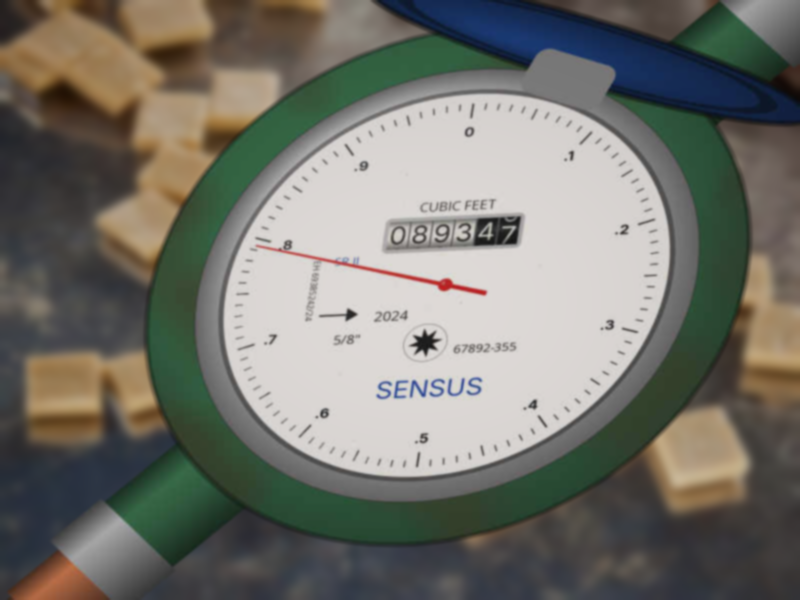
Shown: 89346.79 ft³
